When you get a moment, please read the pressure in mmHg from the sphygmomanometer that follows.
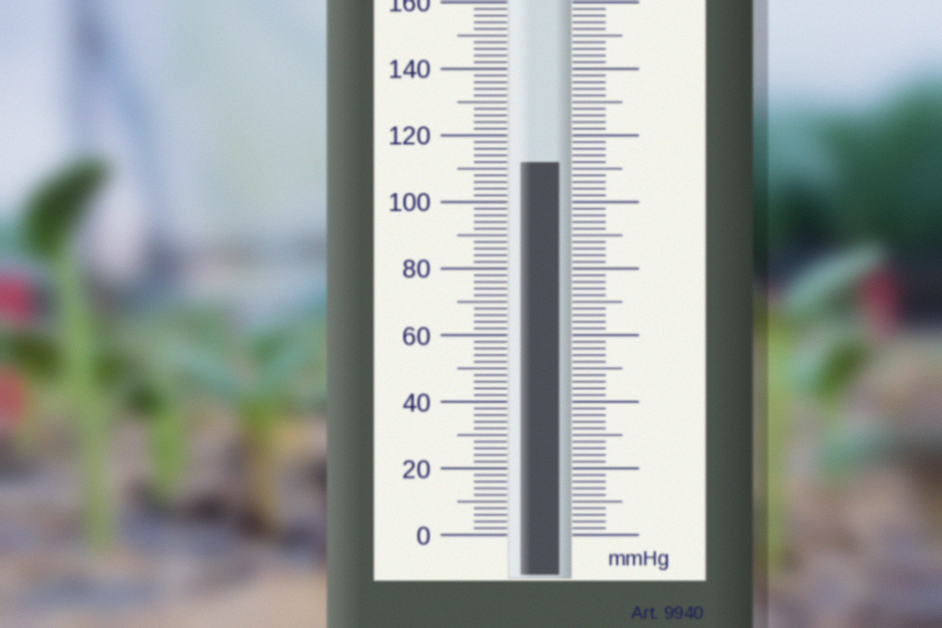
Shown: 112 mmHg
